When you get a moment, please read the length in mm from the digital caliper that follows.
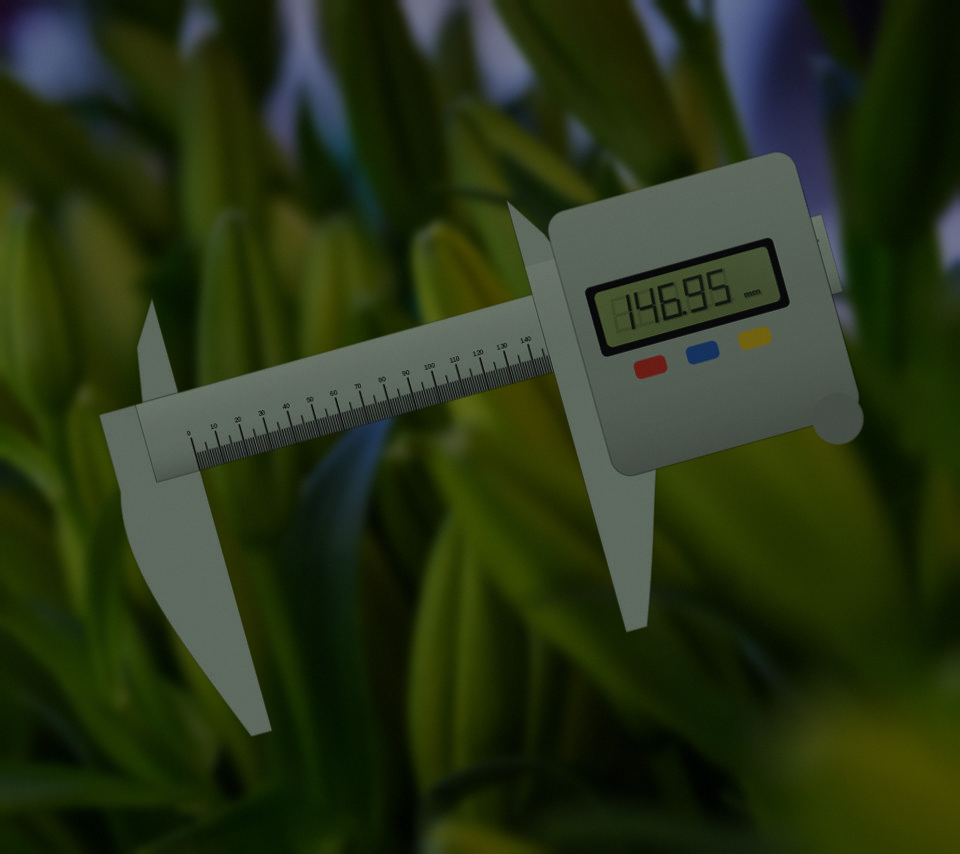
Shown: 146.95 mm
